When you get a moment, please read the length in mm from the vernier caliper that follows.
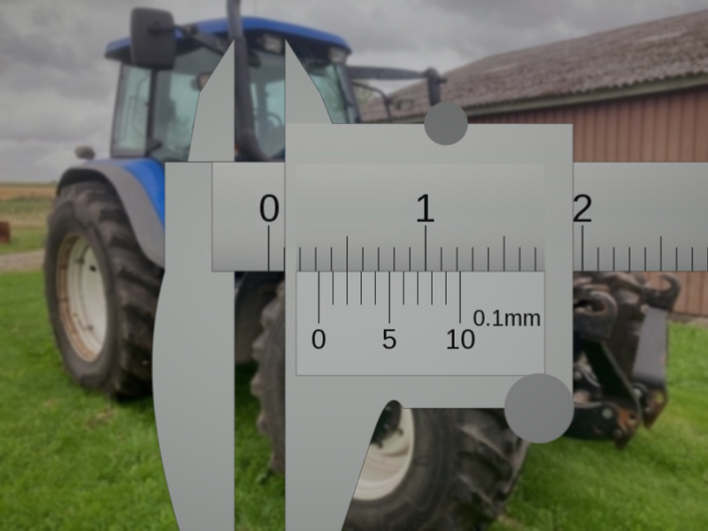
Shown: 3.2 mm
